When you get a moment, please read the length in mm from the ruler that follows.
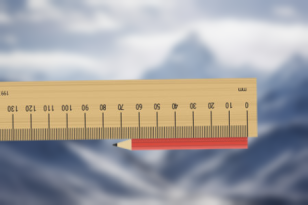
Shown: 75 mm
